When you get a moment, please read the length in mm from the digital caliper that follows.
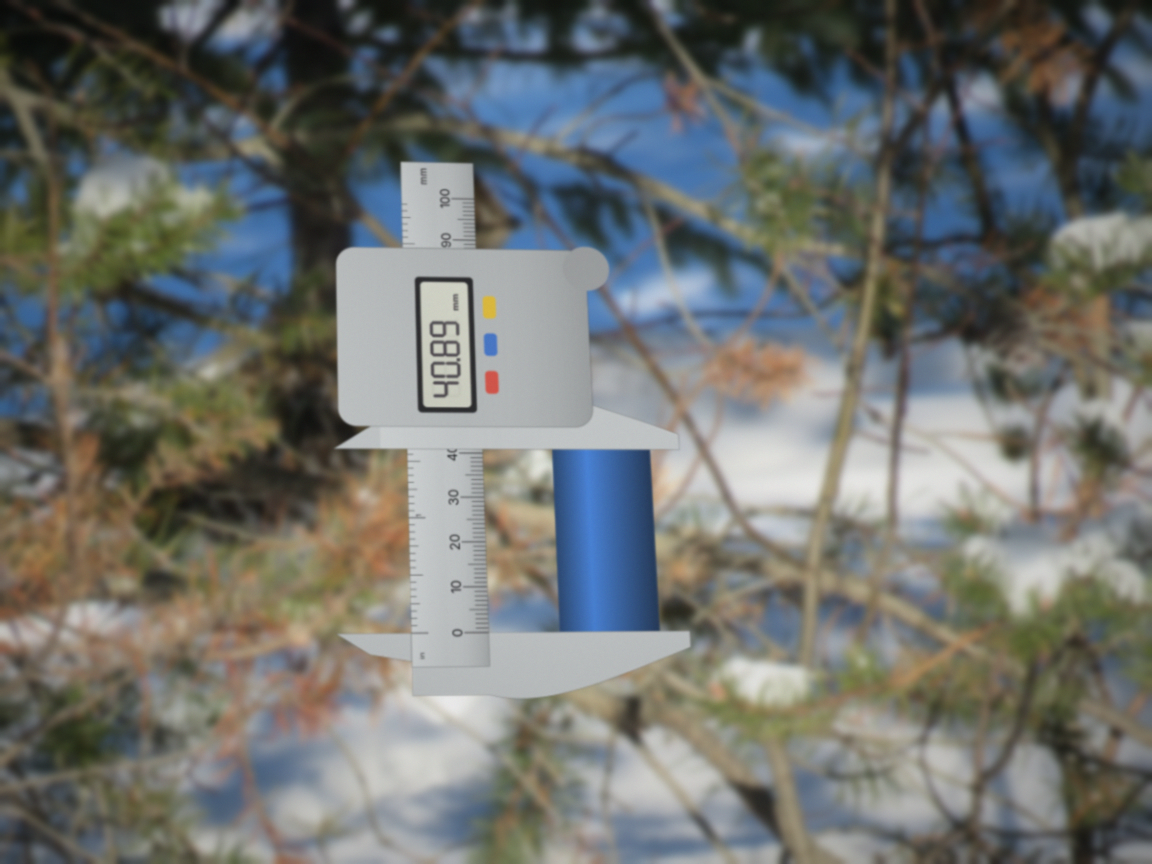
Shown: 40.89 mm
